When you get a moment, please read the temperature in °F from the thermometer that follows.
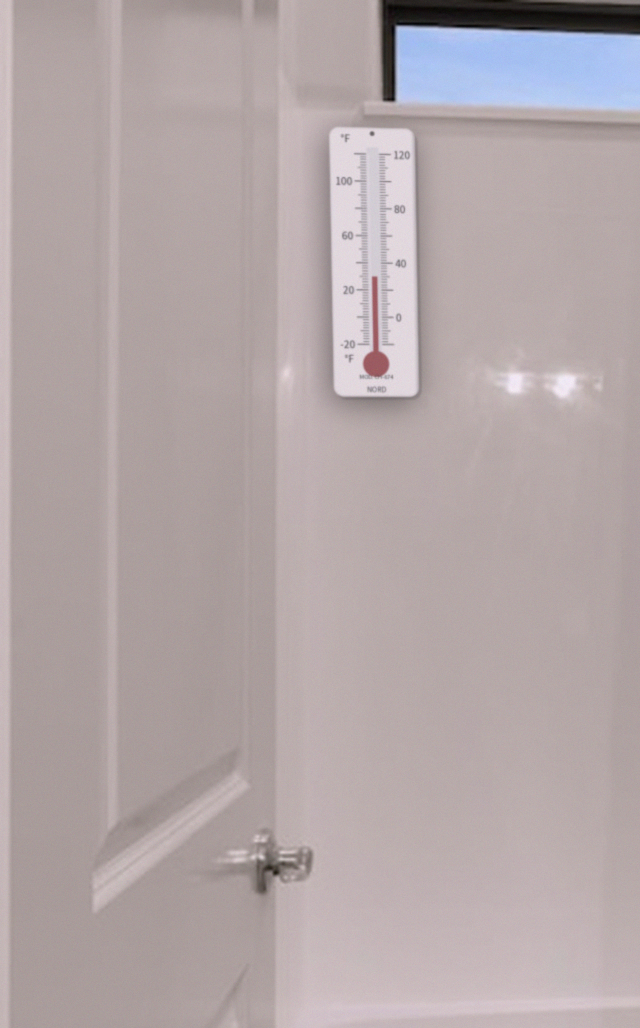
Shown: 30 °F
